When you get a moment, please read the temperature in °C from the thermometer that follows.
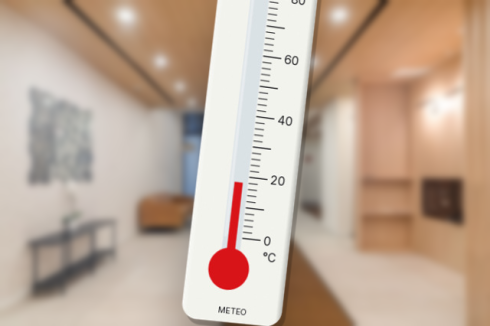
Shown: 18 °C
